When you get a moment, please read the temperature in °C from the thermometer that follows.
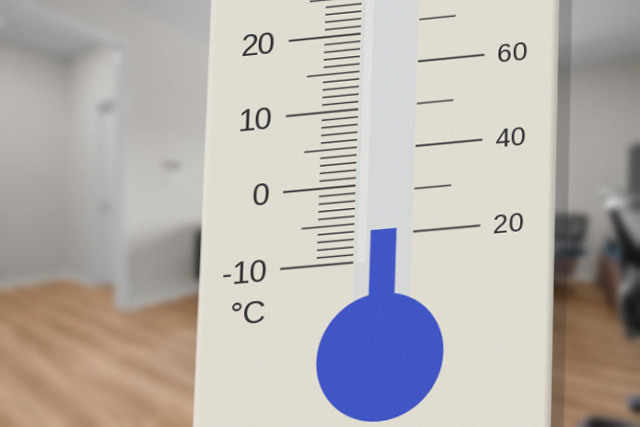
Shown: -6 °C
